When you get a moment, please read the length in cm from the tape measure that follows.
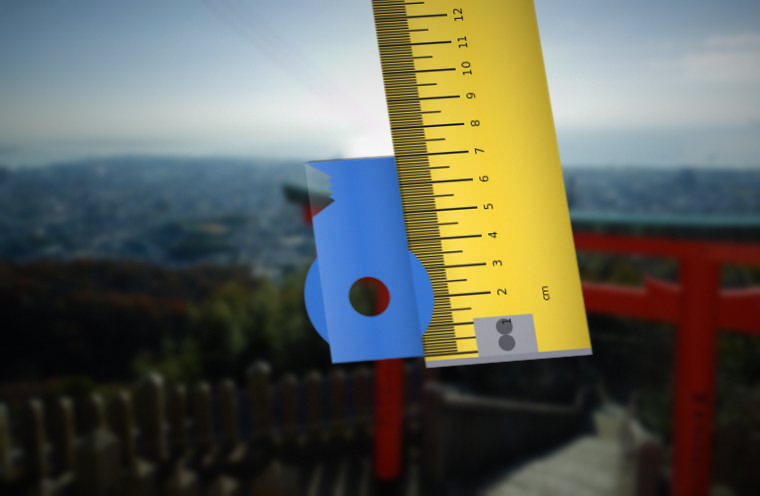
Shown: 7 cm
